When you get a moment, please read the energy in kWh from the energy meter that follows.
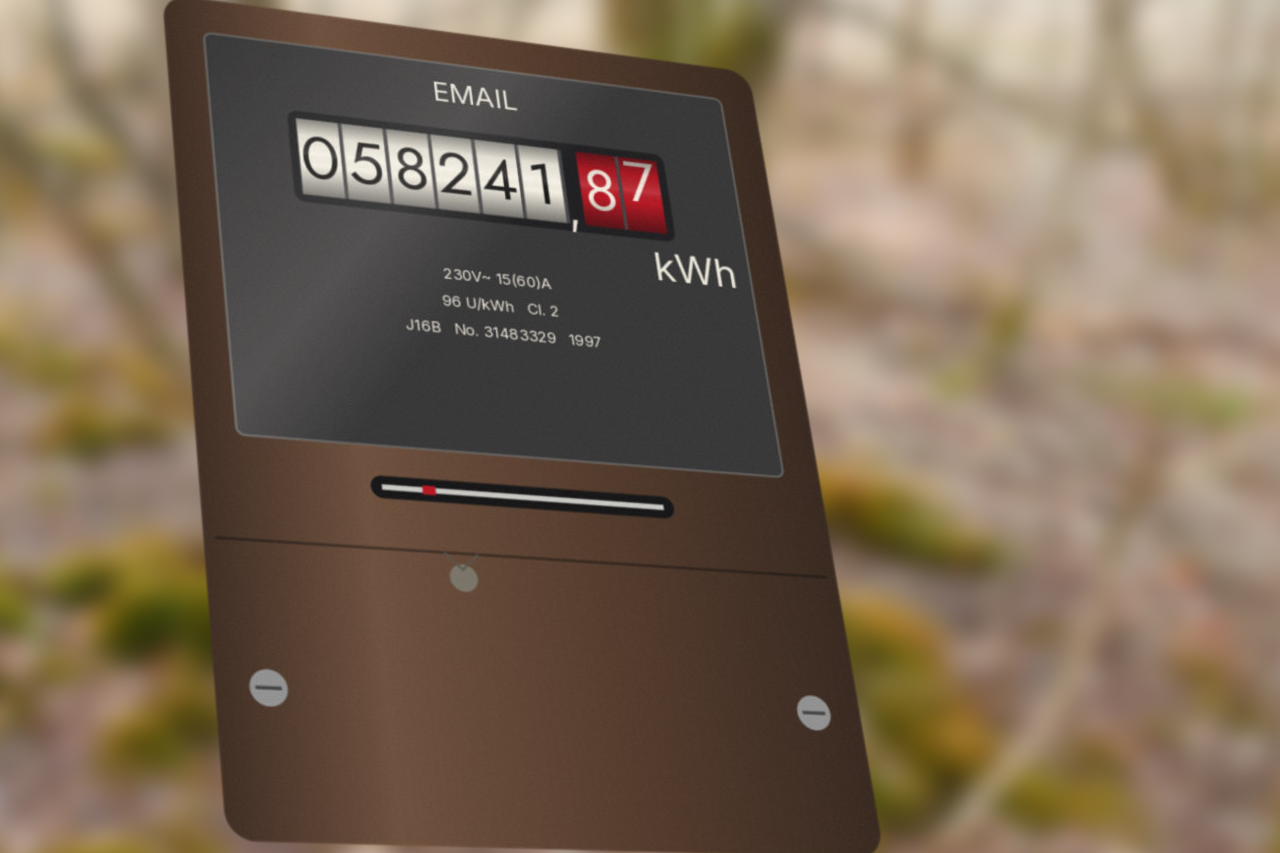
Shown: 58241.87 kWh
